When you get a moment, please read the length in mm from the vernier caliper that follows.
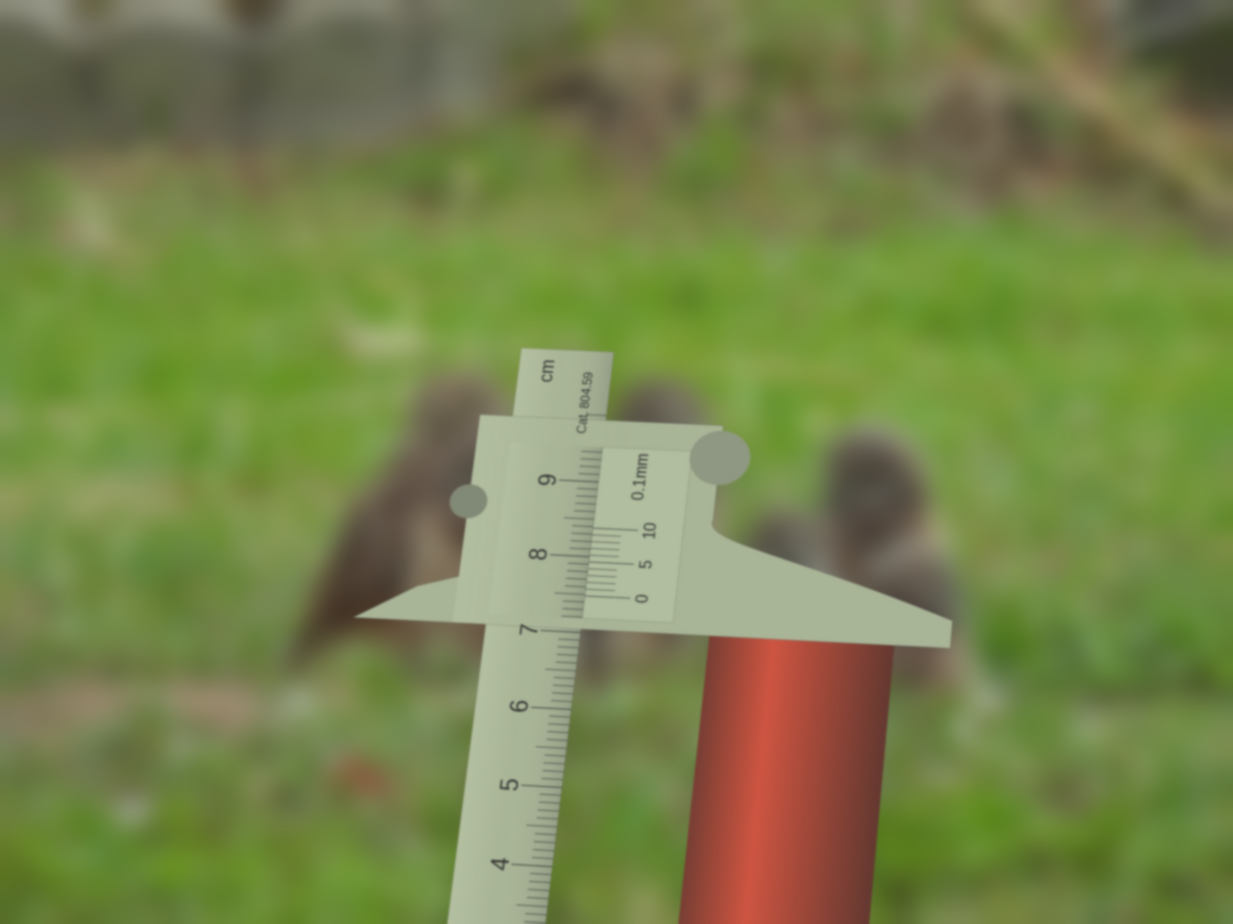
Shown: 74.8 mm
